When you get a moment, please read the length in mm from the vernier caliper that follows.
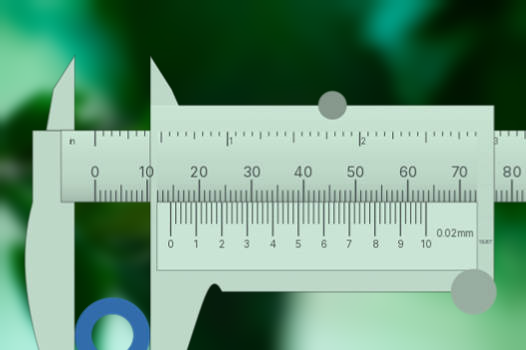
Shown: 14.5 mm
